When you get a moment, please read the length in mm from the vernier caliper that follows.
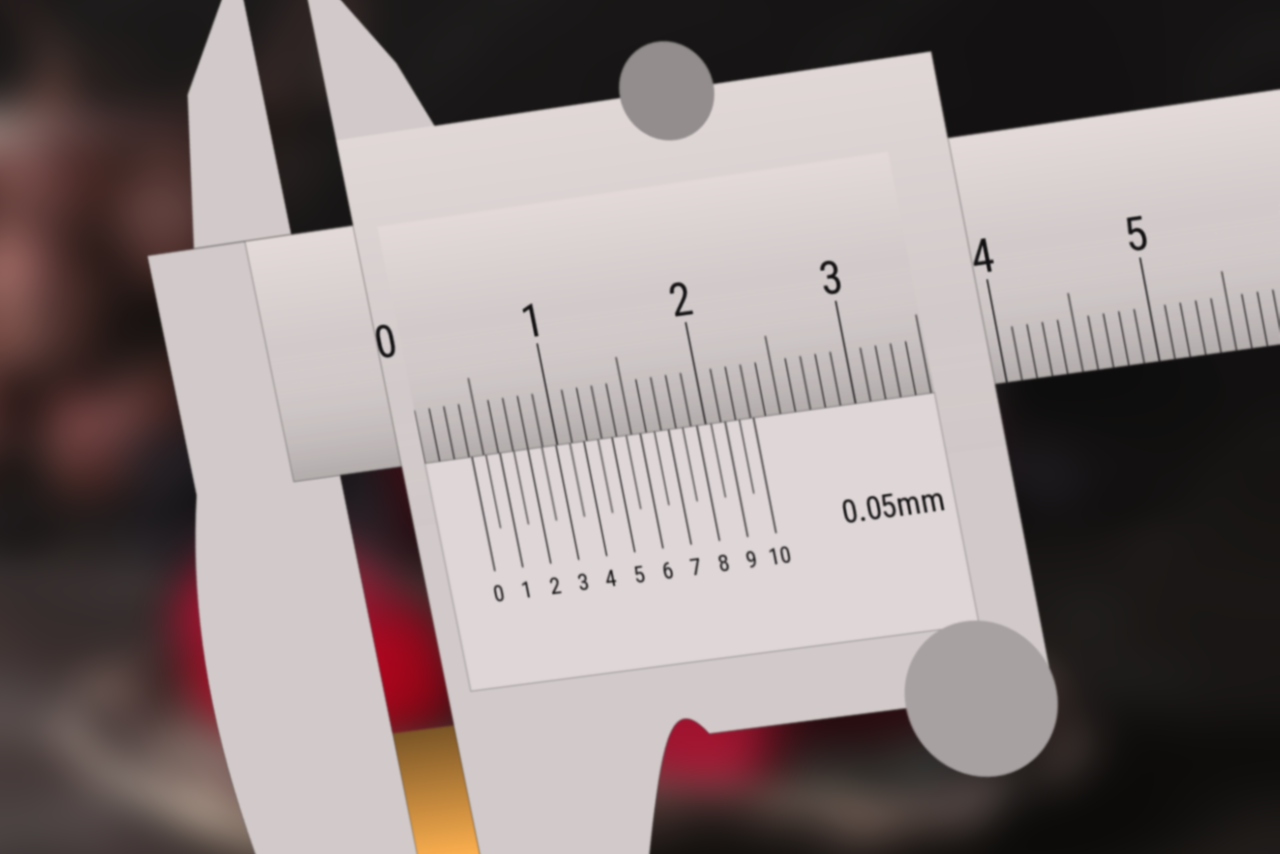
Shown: 4.2 mm
